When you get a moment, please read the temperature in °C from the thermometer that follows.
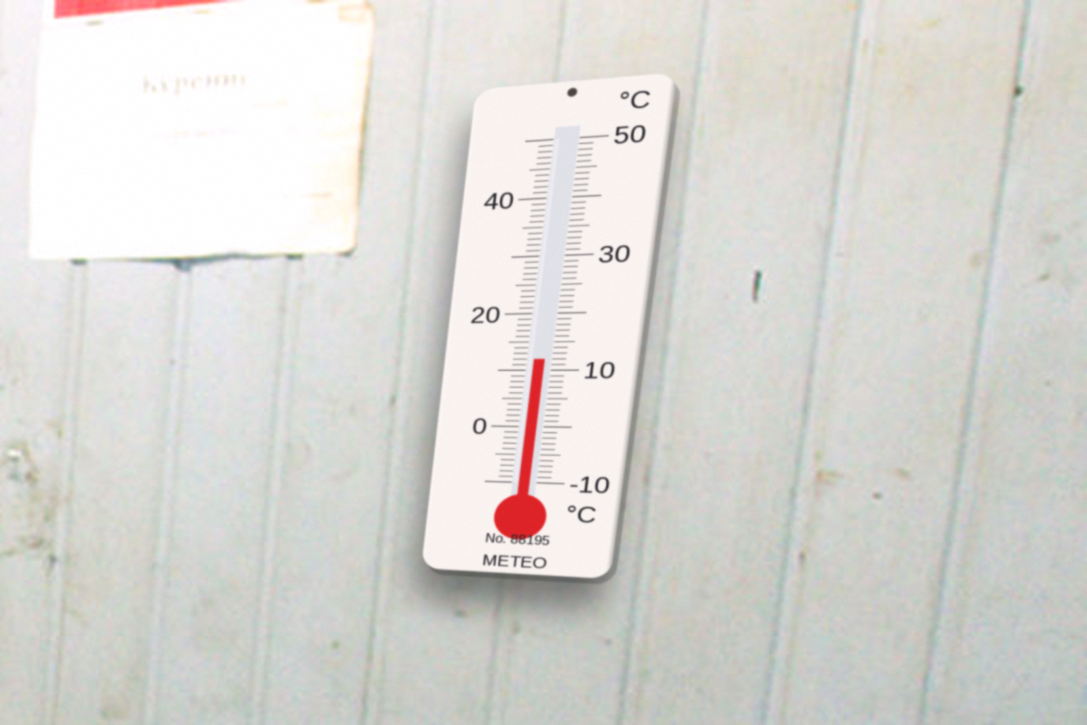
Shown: 12 °C
